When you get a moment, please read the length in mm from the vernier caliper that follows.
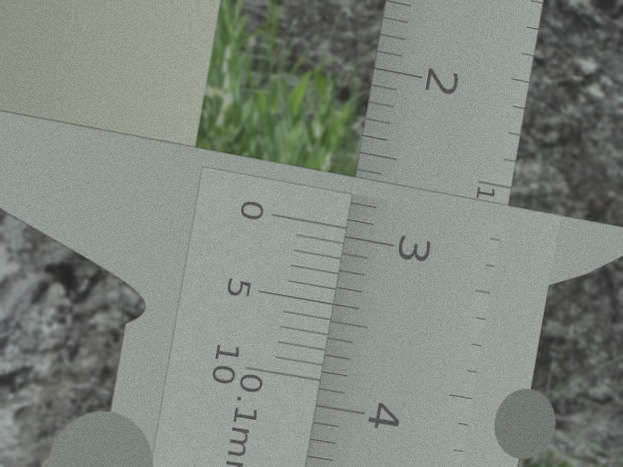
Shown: 29.5 mm
